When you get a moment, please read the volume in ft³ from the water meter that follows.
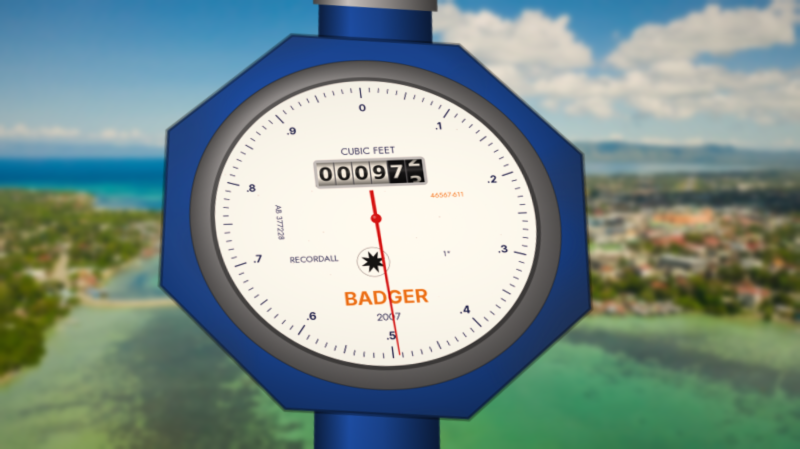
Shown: 972.49 ft³
